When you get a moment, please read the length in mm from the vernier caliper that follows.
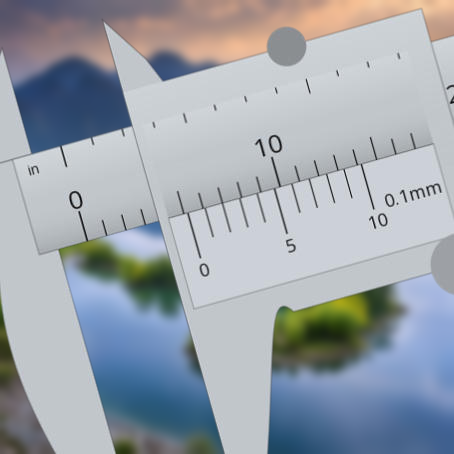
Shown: 5.2 mm
